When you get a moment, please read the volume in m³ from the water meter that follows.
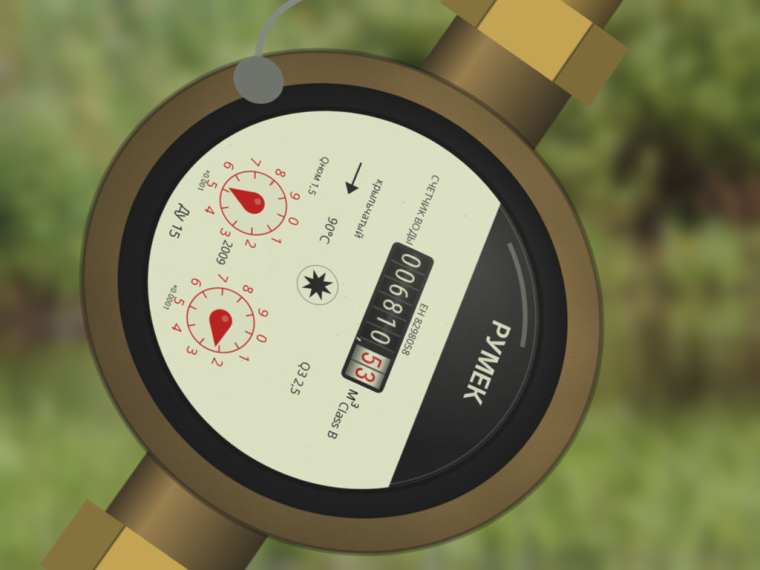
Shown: 6810.5352 m³
